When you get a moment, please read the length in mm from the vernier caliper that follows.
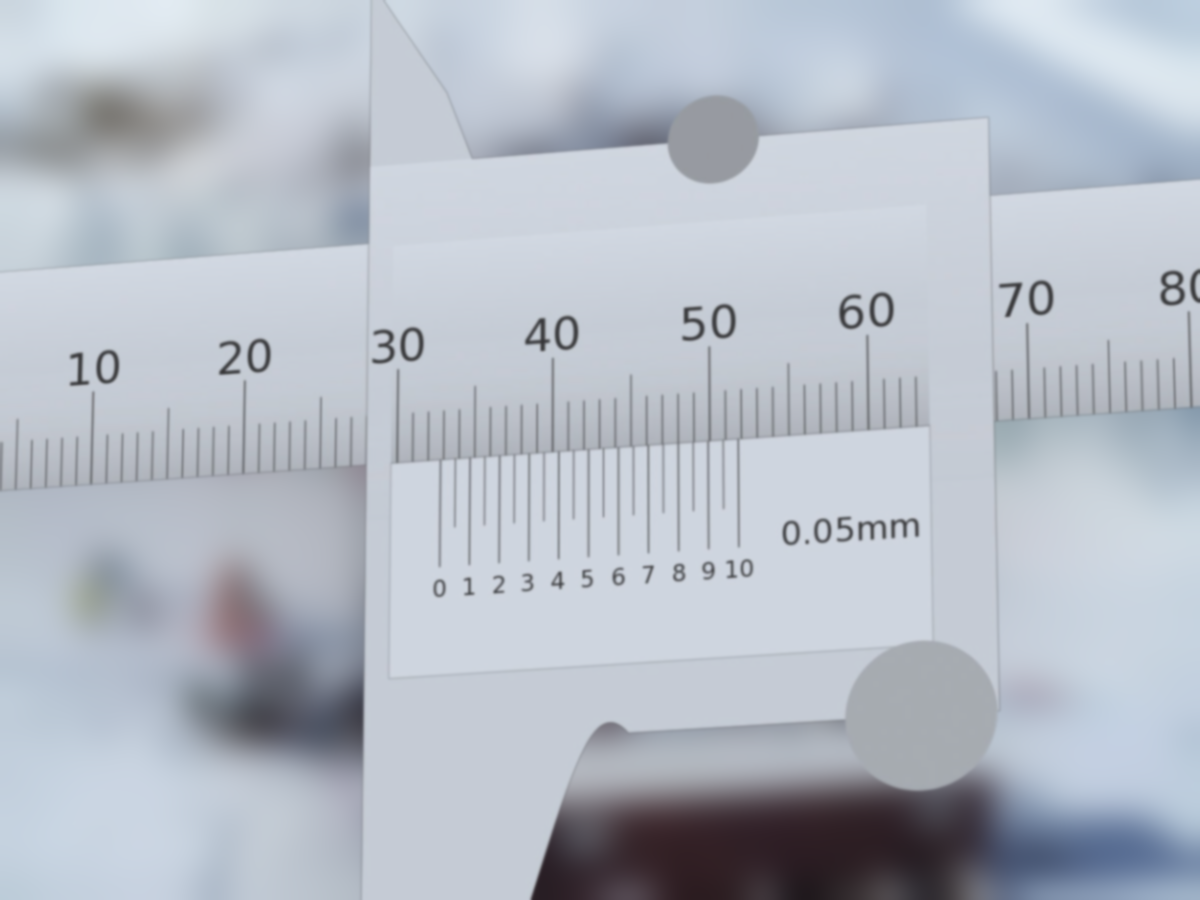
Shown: 32.8 mm
